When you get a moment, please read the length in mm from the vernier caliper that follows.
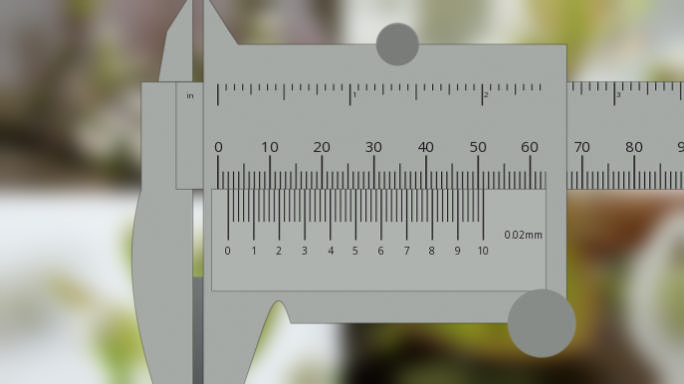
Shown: 2.0 mm
